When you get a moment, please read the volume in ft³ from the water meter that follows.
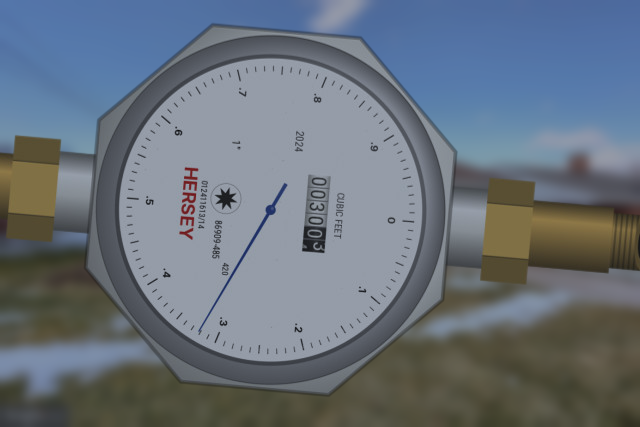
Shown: 3003.32 ft³
